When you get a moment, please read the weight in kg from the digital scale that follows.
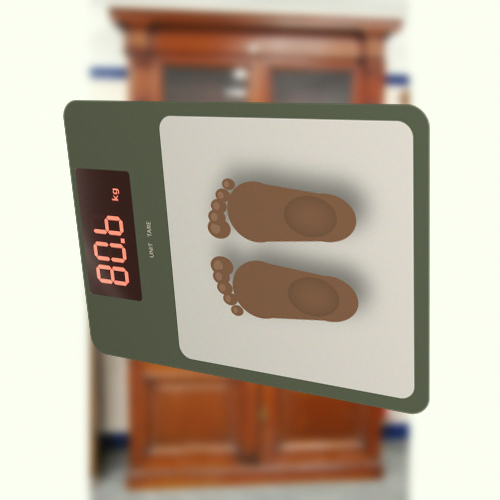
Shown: 80.6 kg
